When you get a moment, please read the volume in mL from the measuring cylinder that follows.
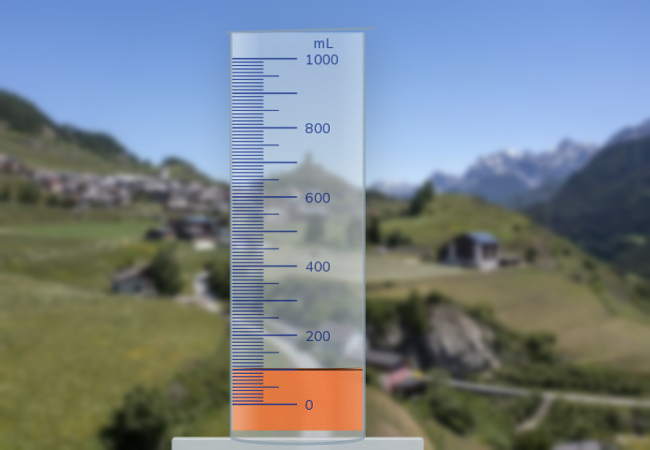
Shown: 100 mL
